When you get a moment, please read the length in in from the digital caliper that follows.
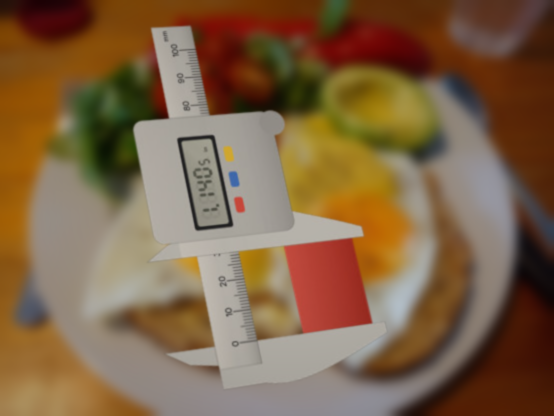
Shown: 1.1405 in
